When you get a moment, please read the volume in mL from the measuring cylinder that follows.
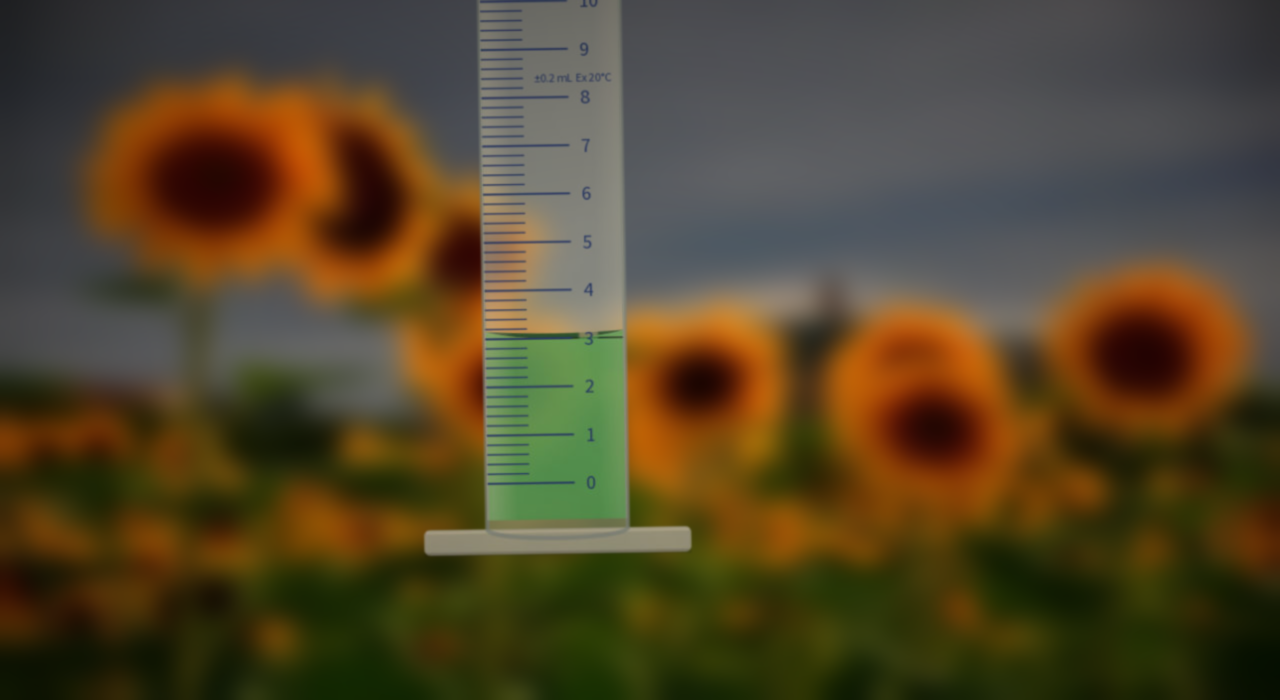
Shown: 3 mL
